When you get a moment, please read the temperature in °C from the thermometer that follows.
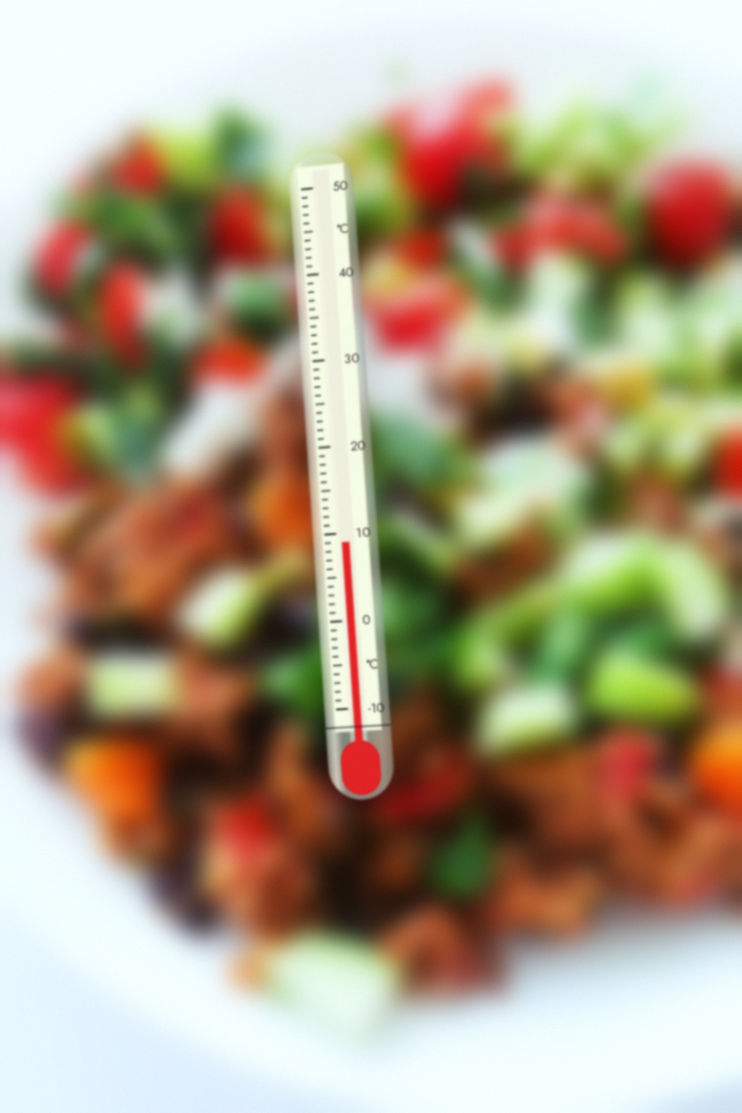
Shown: 9 °C
